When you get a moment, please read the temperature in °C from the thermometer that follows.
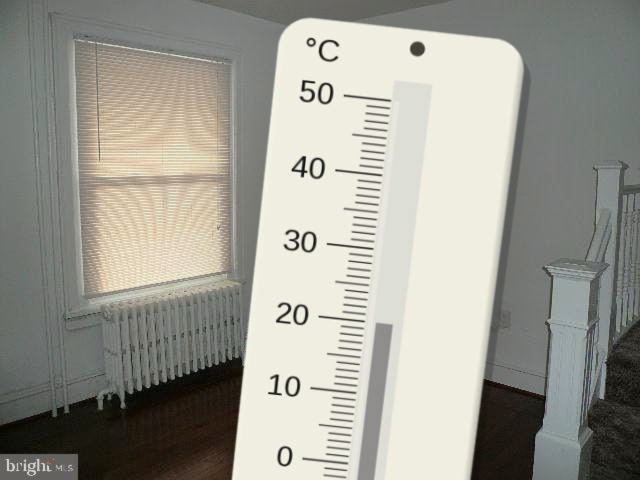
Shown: 20 °C
